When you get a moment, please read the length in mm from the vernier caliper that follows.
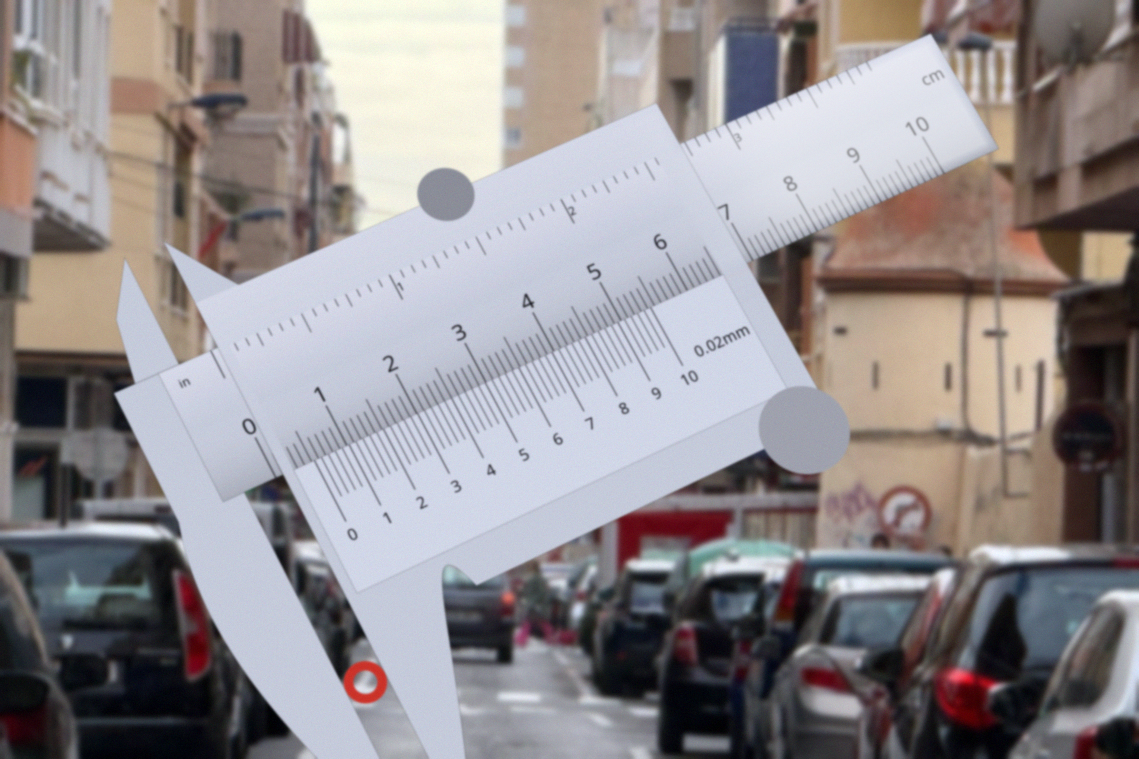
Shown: 5.4 mm
